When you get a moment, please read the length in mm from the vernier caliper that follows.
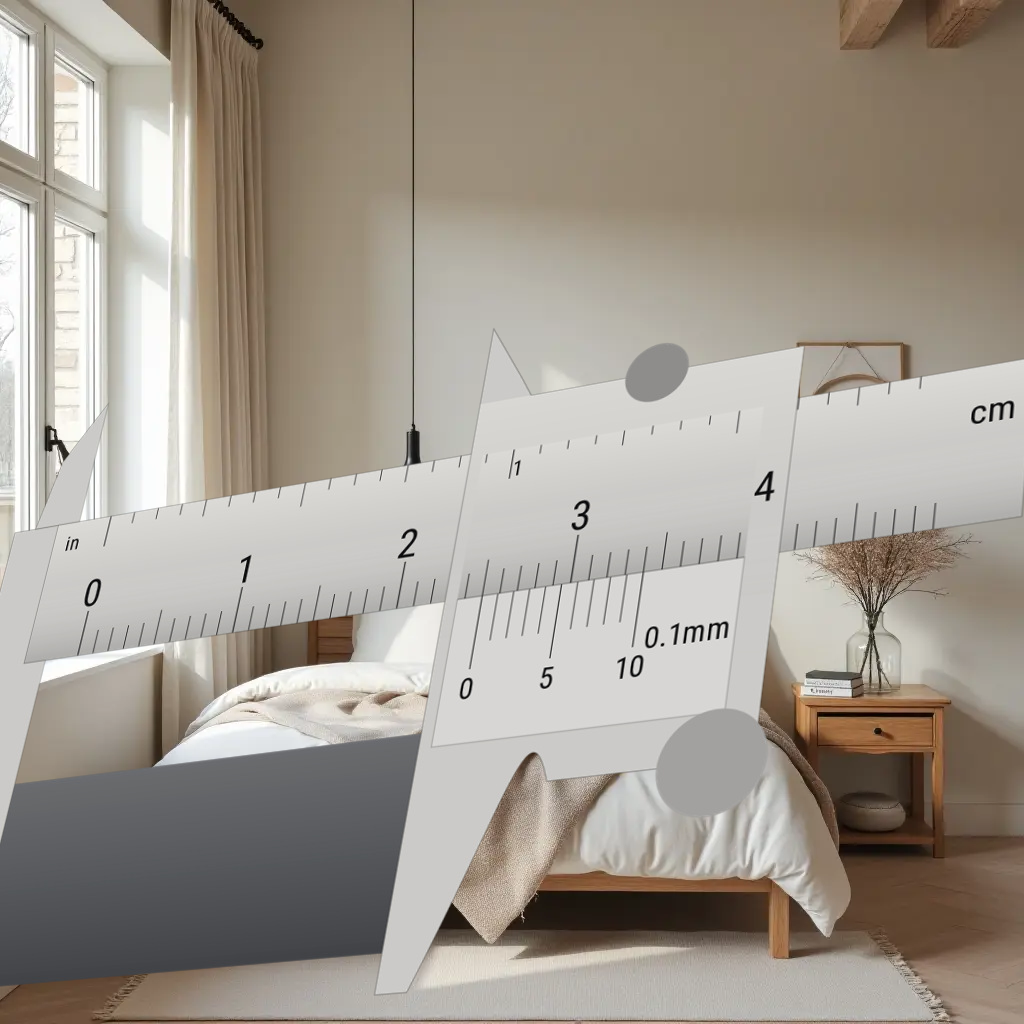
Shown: 25.0 mm
